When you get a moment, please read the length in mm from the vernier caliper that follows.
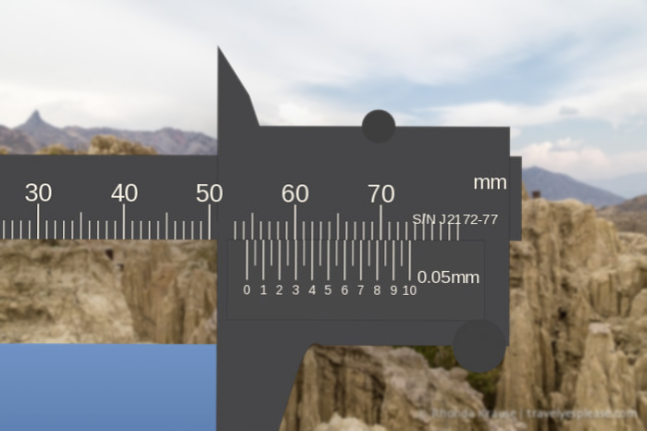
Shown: 54.4 mm
